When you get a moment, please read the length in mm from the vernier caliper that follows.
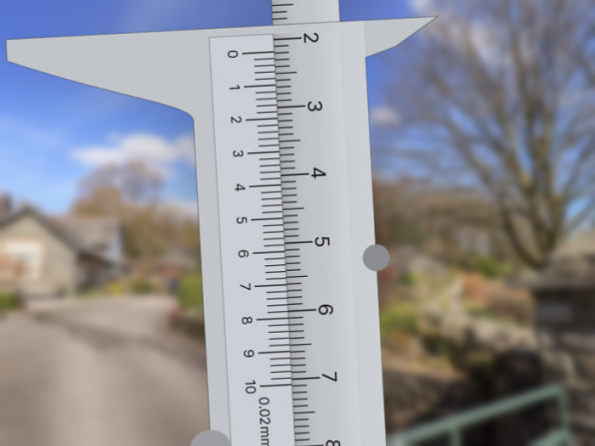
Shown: 21.8 mm
